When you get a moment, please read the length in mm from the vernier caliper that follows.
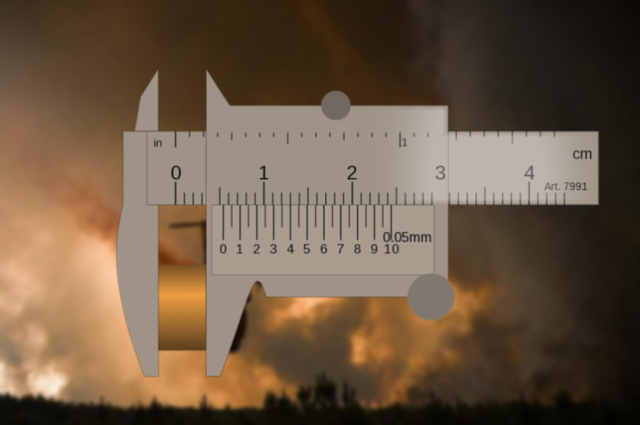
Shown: 5.4 mm
